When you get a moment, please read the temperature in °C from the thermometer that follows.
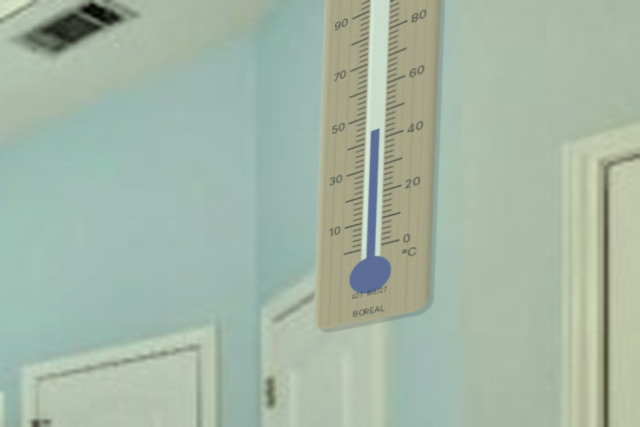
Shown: 44 °C
